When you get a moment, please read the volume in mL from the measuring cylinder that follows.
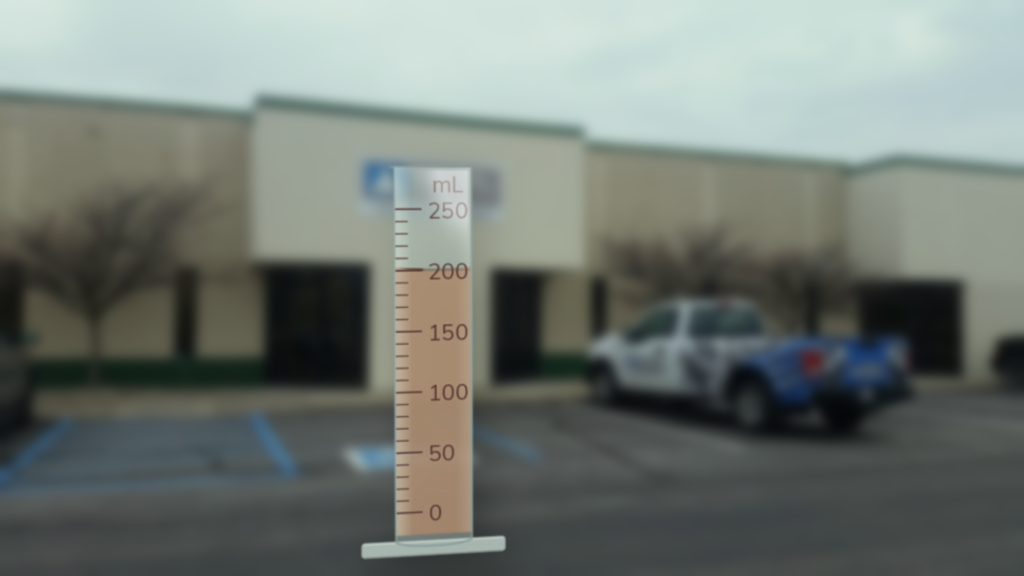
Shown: 200 mL
